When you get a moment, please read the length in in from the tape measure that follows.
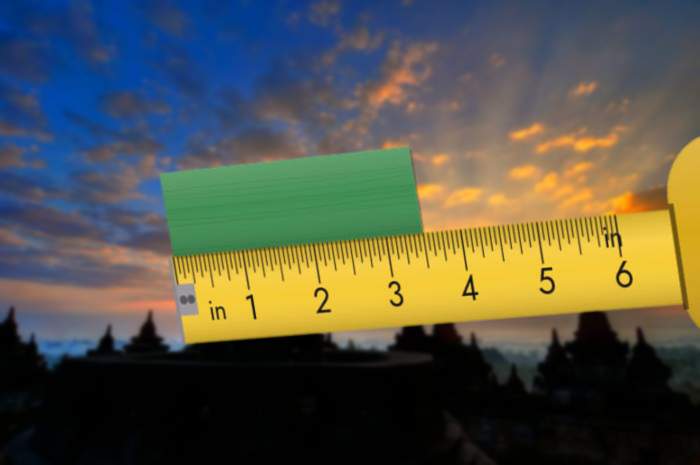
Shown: 3.5 in
